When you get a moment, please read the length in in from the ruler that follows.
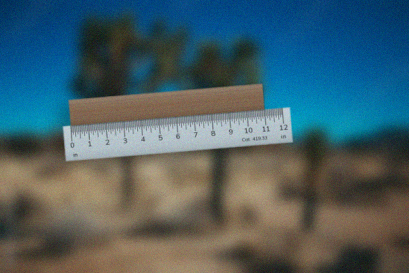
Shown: 11 in
